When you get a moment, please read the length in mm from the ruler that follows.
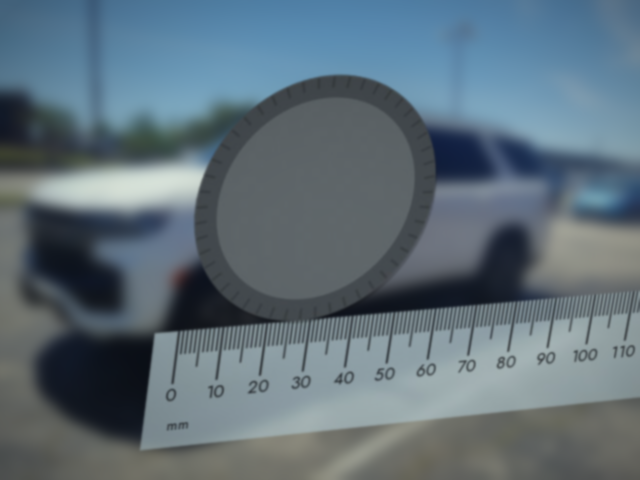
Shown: 55 mm
